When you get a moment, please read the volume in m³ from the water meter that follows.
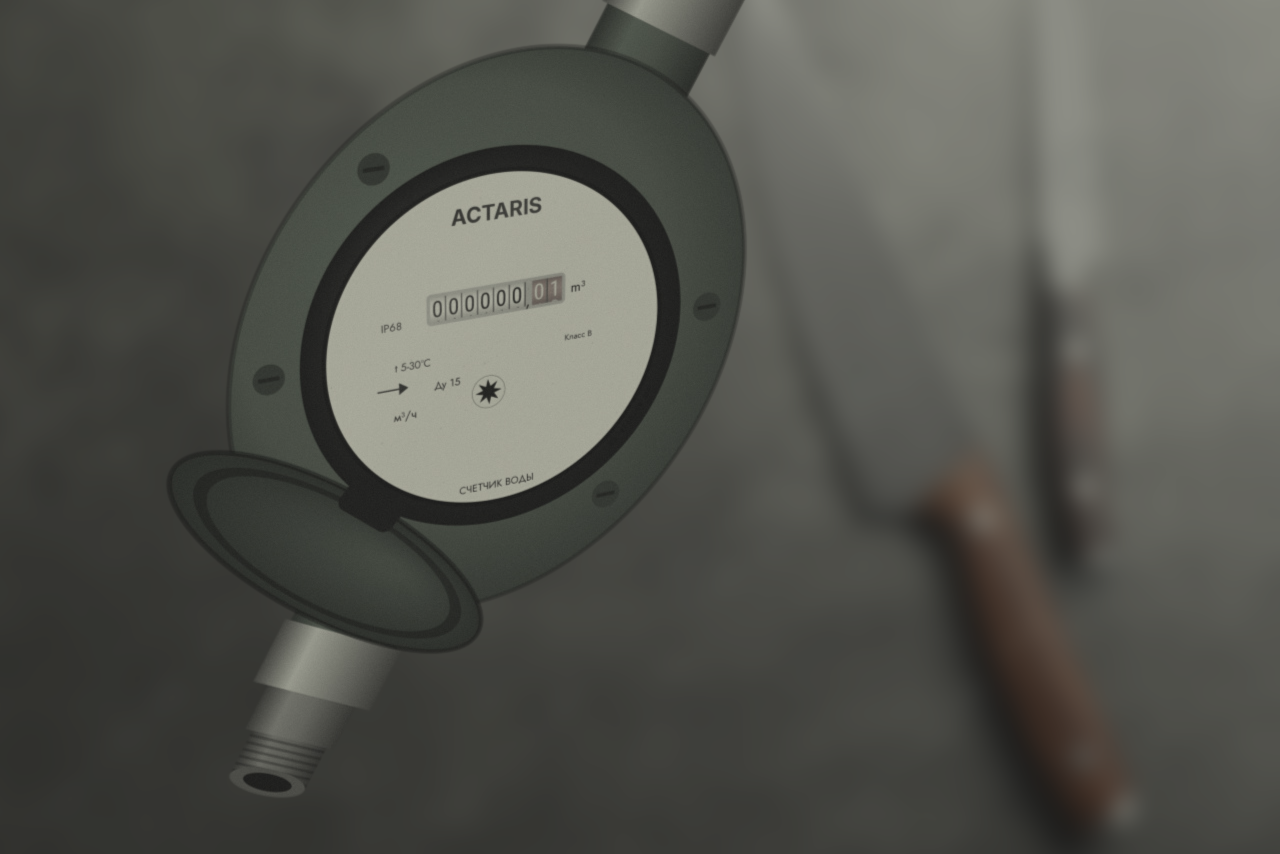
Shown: 0.01 m³
